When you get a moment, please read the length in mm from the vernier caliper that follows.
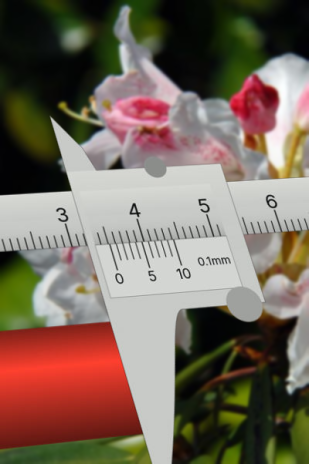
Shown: 35.2 mm
